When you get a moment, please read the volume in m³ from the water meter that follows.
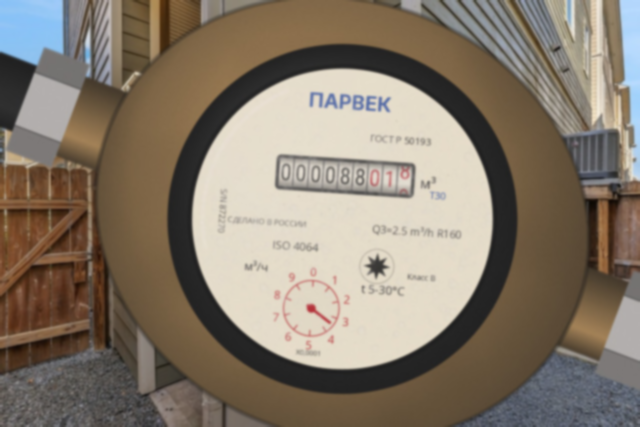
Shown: 88.0183 m³
